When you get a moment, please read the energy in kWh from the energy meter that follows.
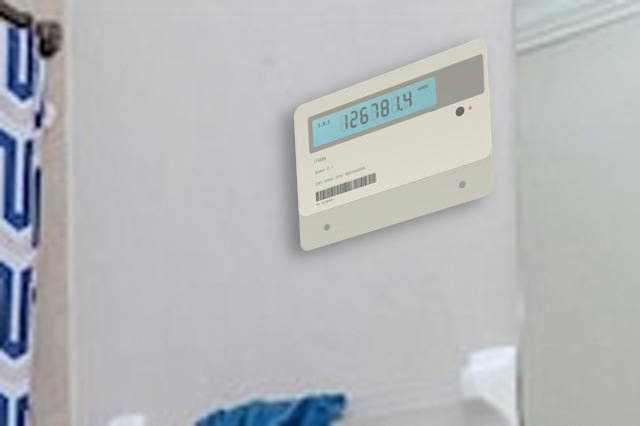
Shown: 126781.4 kWh
